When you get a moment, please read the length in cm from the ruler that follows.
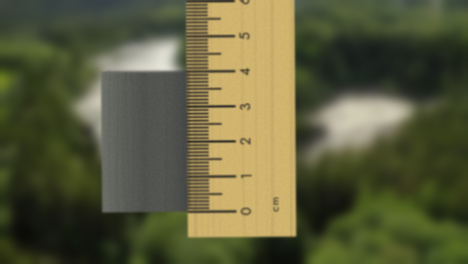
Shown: 4 cm
